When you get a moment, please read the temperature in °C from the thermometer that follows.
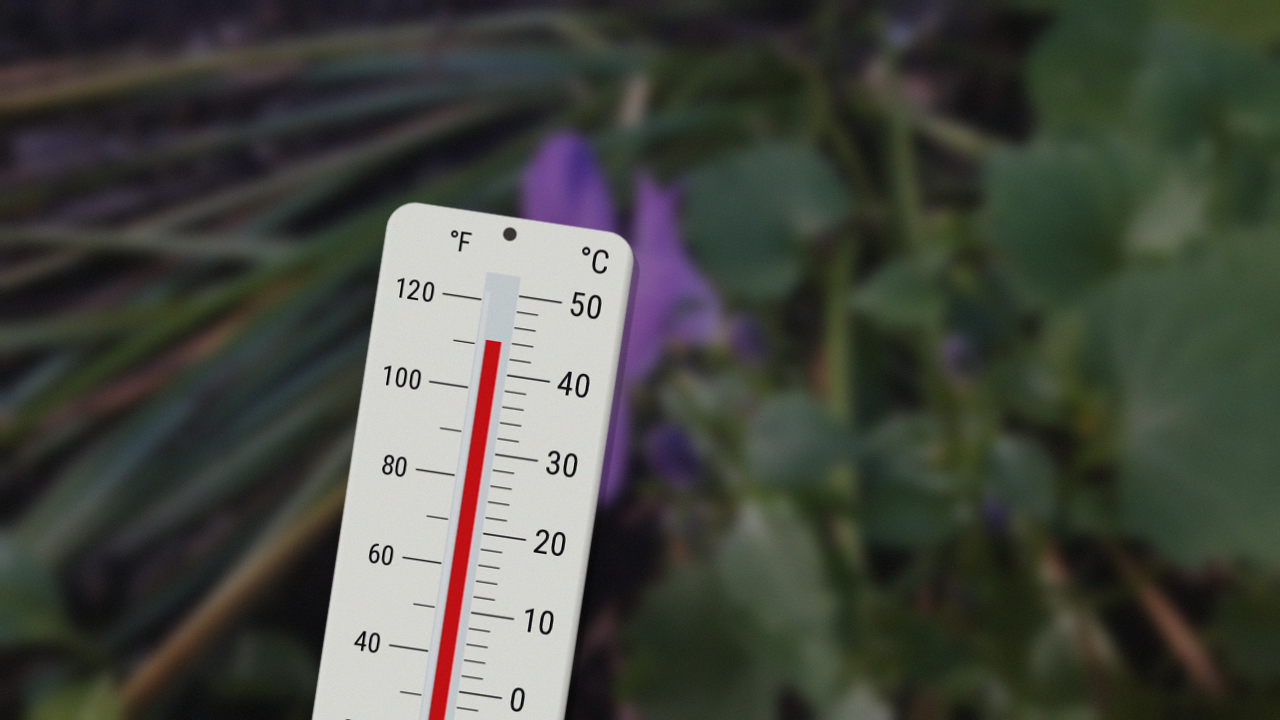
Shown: 44 °C
